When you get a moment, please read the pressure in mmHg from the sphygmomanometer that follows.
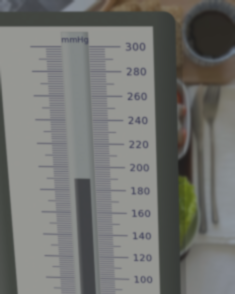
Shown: 190 mmHg
